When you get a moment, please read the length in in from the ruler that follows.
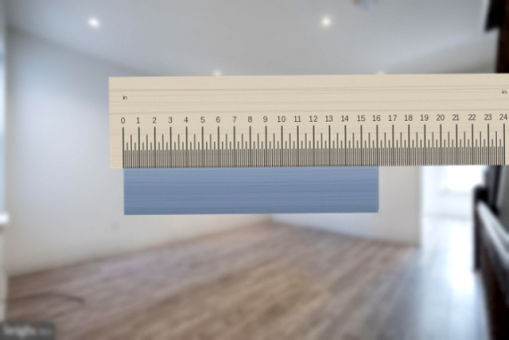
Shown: 16 in
